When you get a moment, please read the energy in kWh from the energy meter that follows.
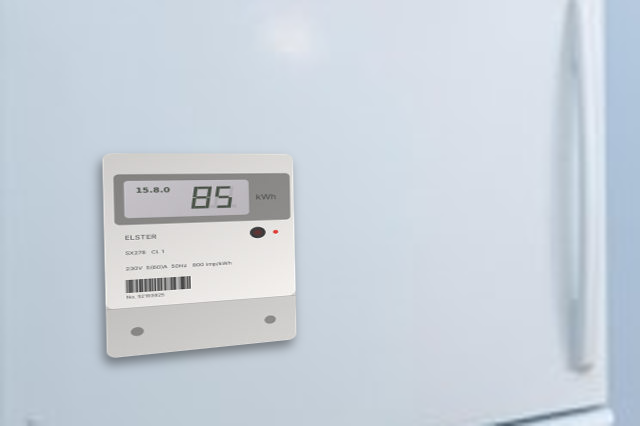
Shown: 85 kWh
